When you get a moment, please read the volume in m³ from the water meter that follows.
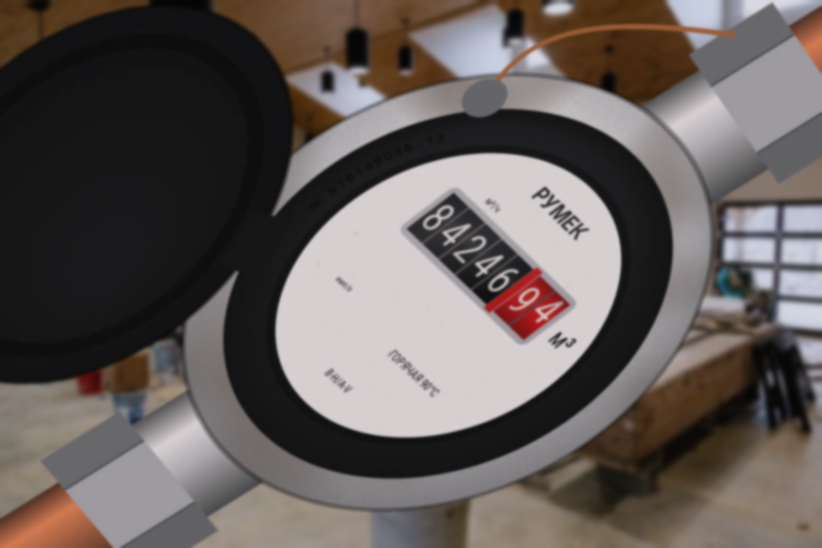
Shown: 84246.94 m³
